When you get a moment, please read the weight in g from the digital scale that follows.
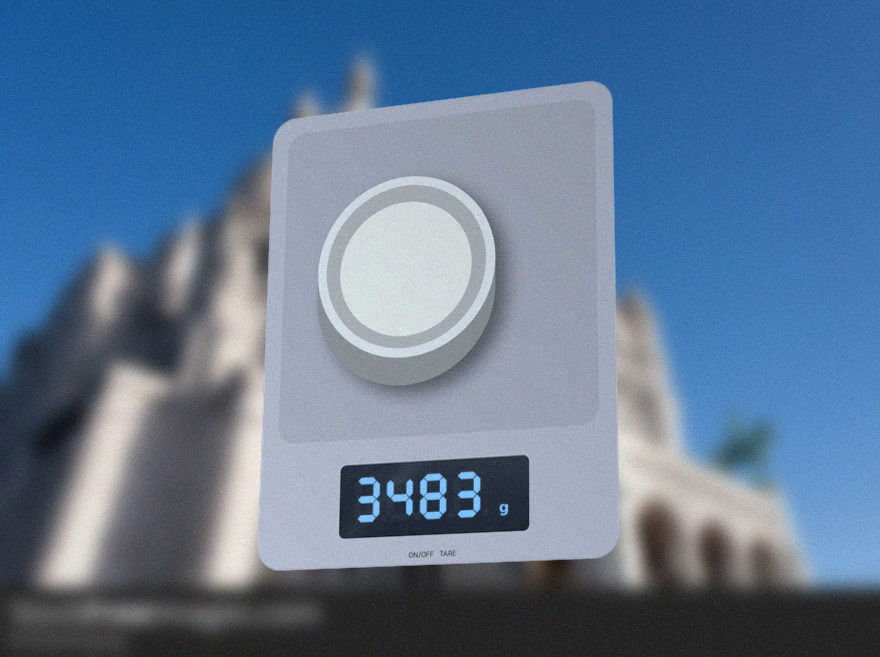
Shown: 3483 g
